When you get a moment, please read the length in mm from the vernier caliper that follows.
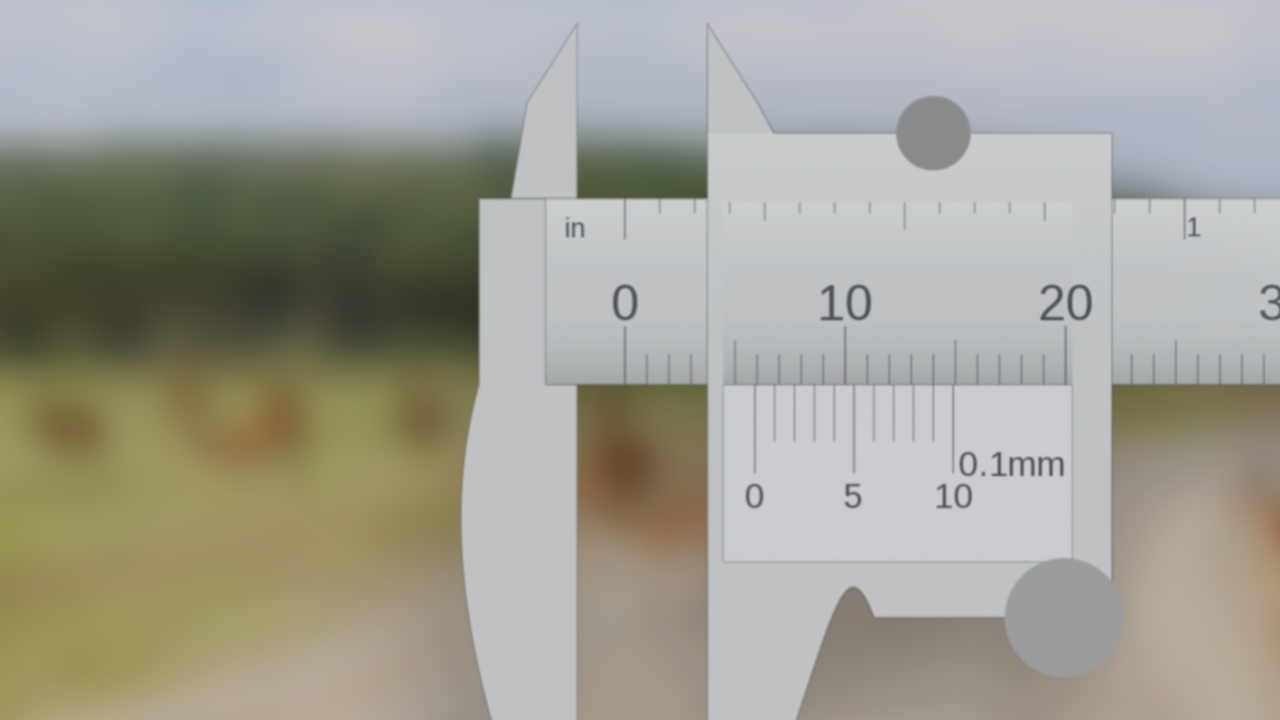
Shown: 5.9 mm
